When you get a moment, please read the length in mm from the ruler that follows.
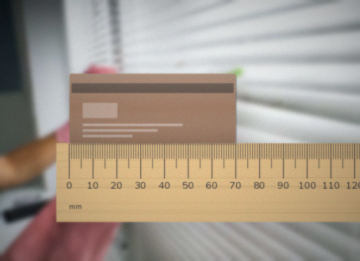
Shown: 70 mm
